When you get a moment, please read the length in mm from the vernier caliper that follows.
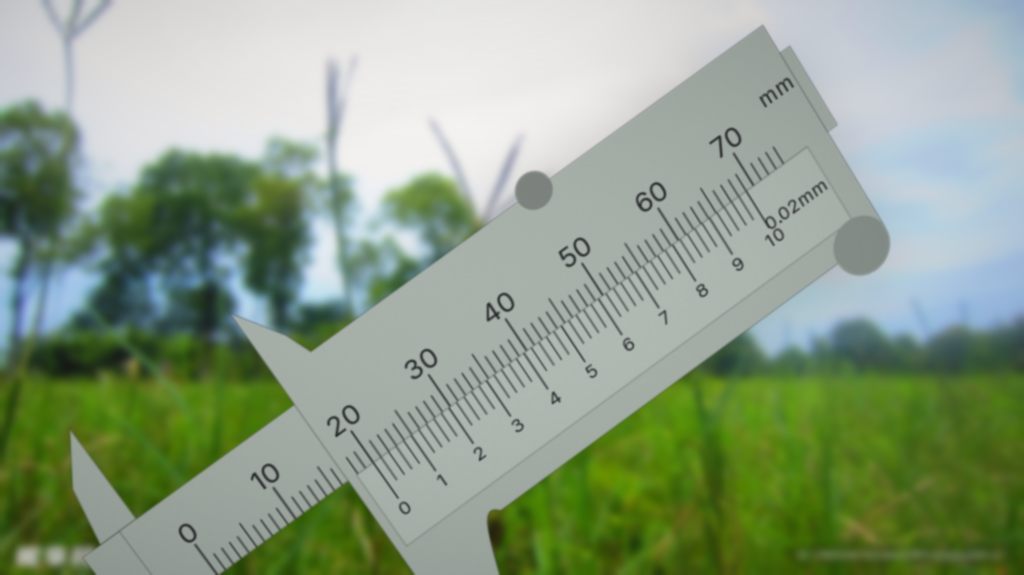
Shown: 20.0 mm
